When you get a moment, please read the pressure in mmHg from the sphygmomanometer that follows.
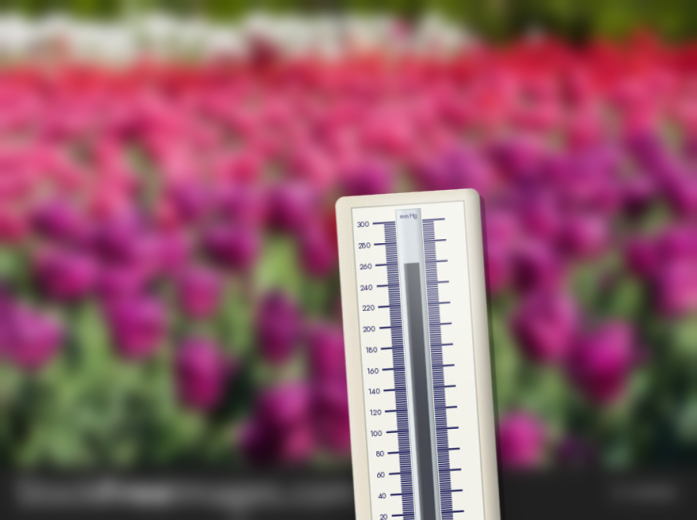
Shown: 260 mmHg
